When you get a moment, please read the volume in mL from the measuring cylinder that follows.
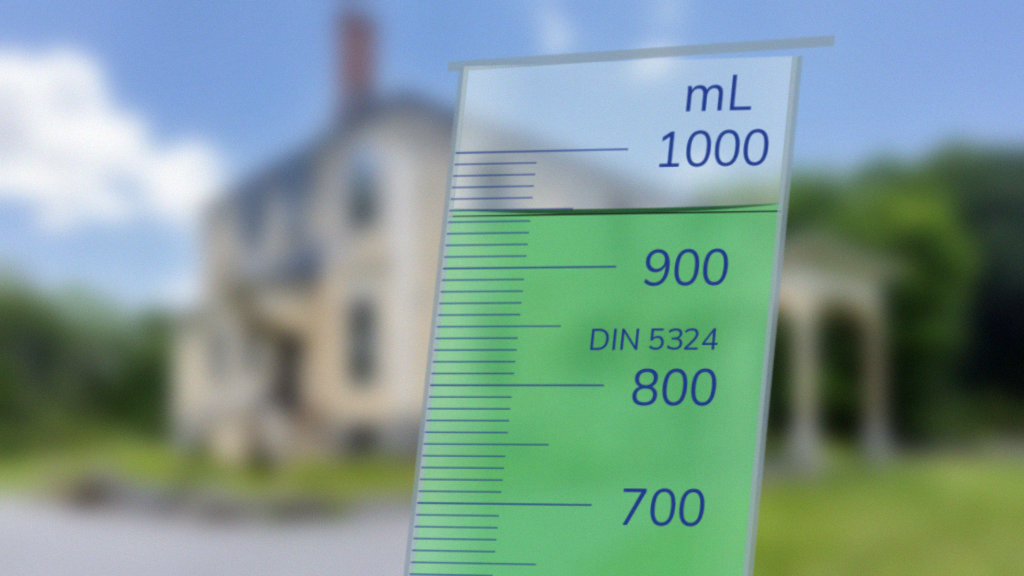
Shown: 945 mL
